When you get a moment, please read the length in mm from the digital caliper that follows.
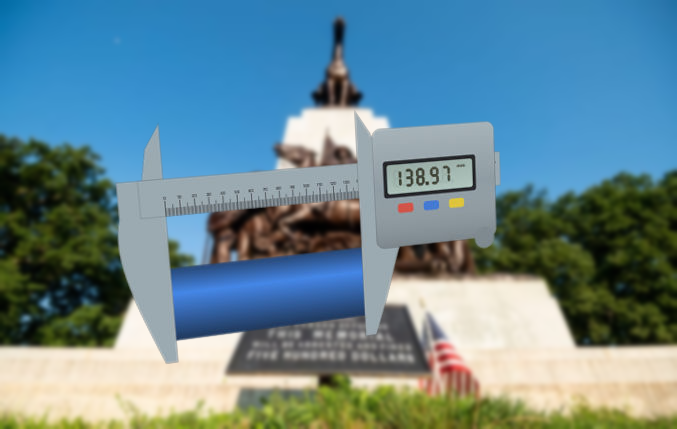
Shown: 138.97 mm
